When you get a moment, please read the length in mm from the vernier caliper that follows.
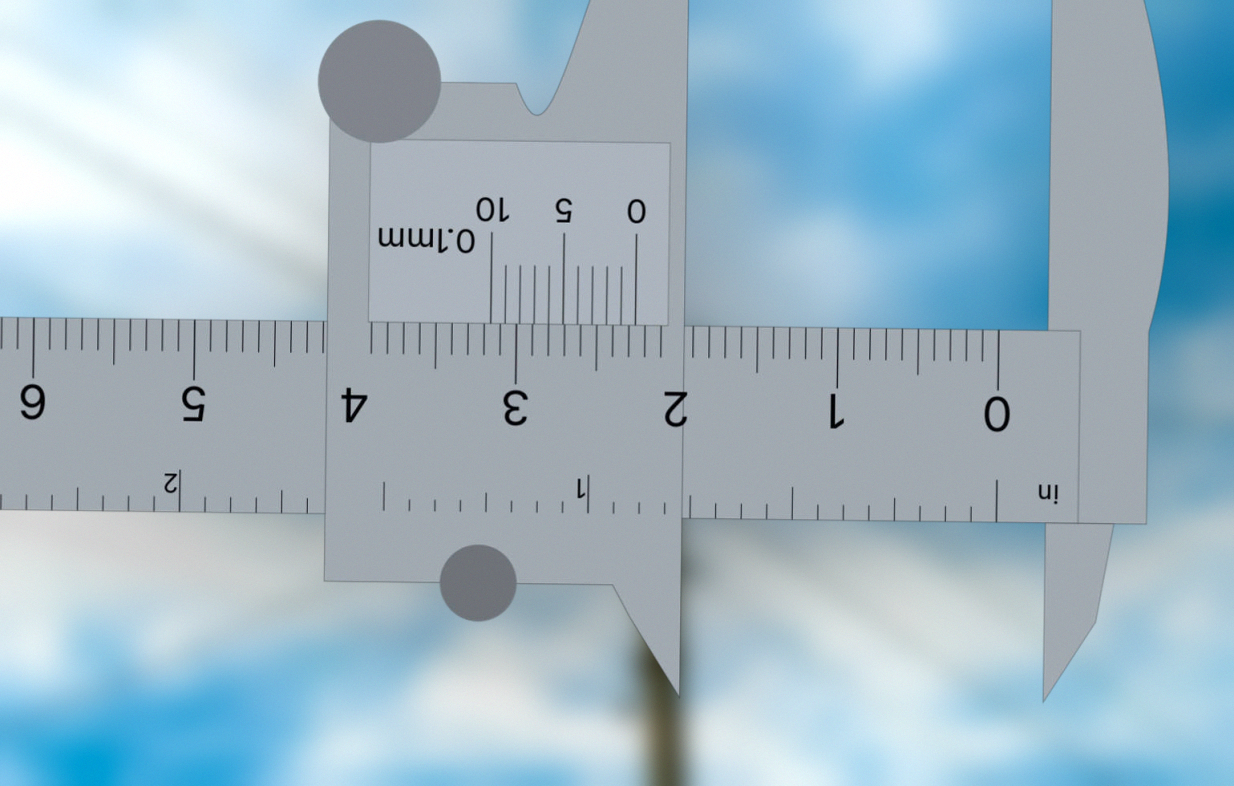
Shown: 22.6 mm
